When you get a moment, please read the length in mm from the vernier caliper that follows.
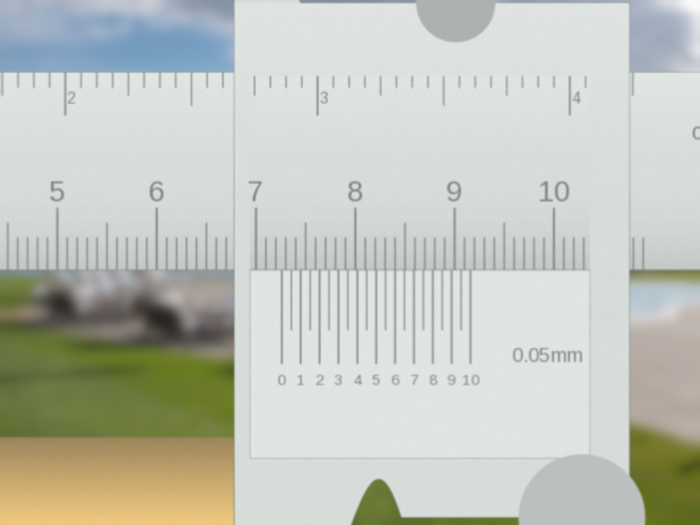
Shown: 72.6 mm
